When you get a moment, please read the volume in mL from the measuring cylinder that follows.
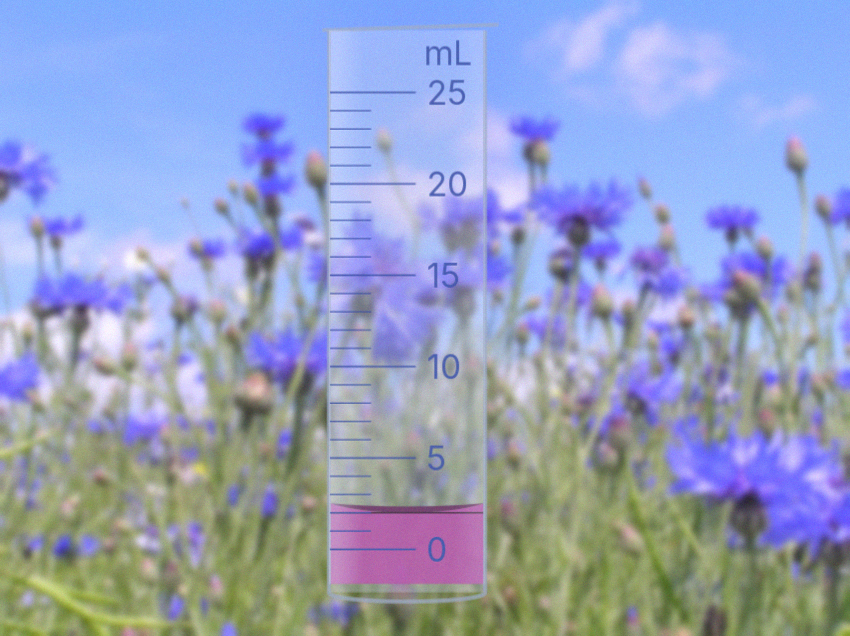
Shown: 2 mL
